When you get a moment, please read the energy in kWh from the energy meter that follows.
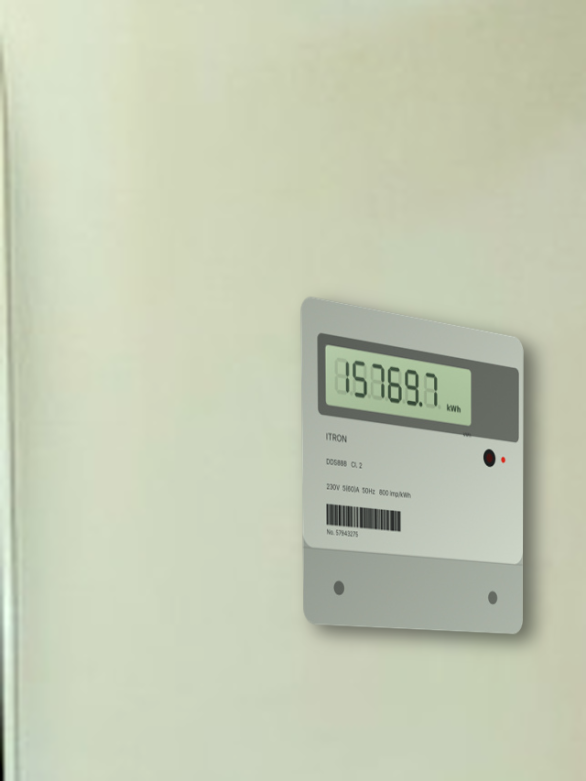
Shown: 15769.7 kWh
